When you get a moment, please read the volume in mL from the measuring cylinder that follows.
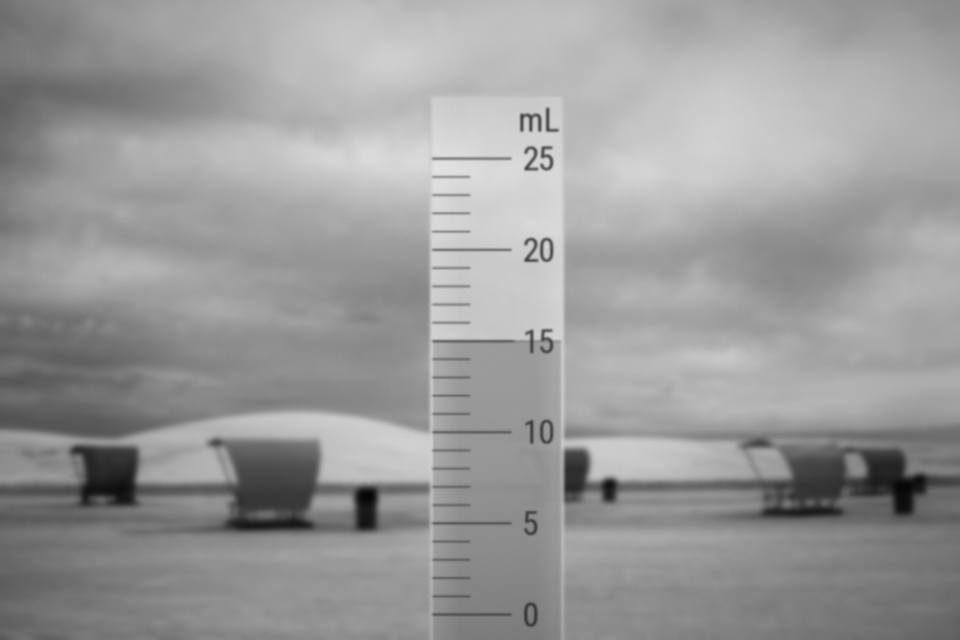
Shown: 15 mL
